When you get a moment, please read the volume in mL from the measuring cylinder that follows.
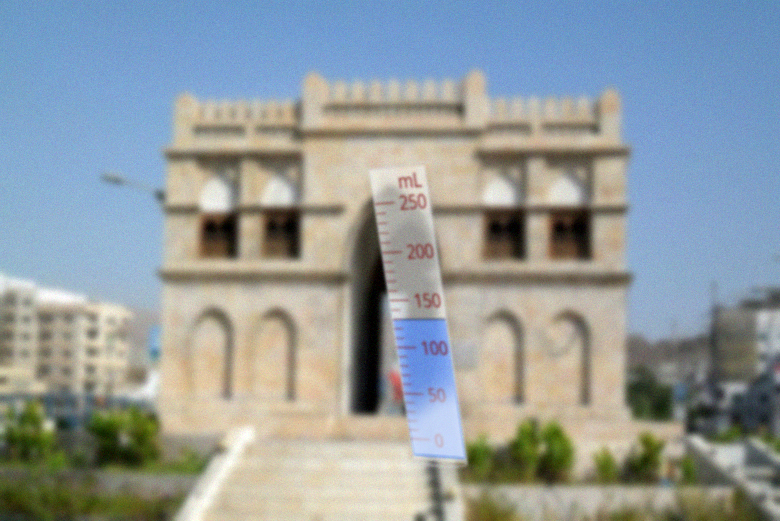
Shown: 130 mL
